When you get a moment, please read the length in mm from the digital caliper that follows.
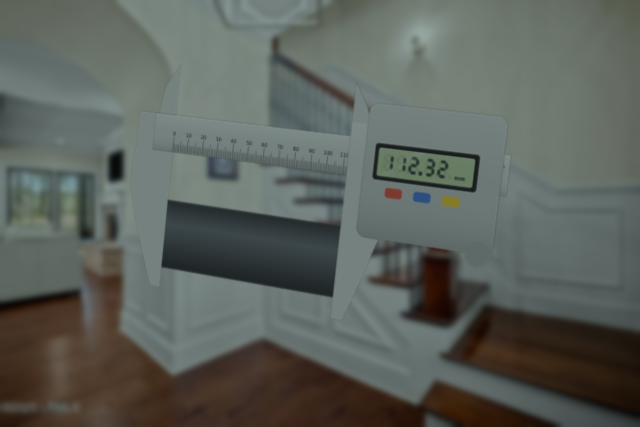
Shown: 112.32 mm
